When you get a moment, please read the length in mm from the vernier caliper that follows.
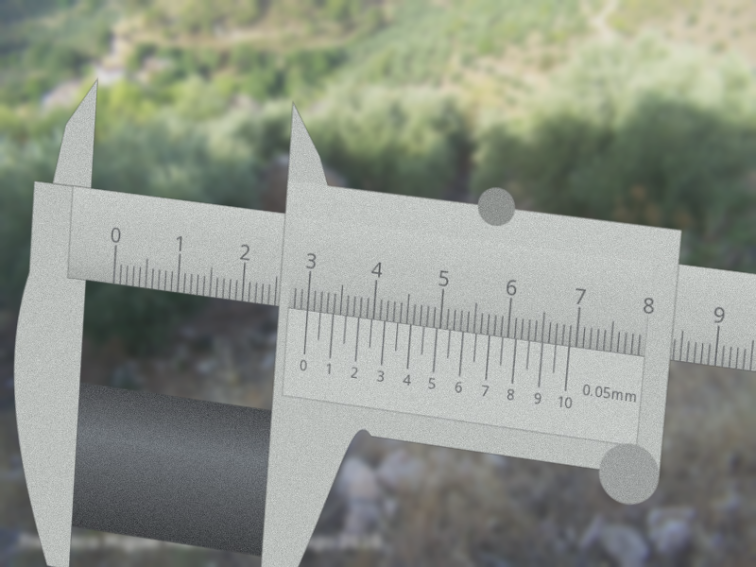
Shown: 30.0 mm
